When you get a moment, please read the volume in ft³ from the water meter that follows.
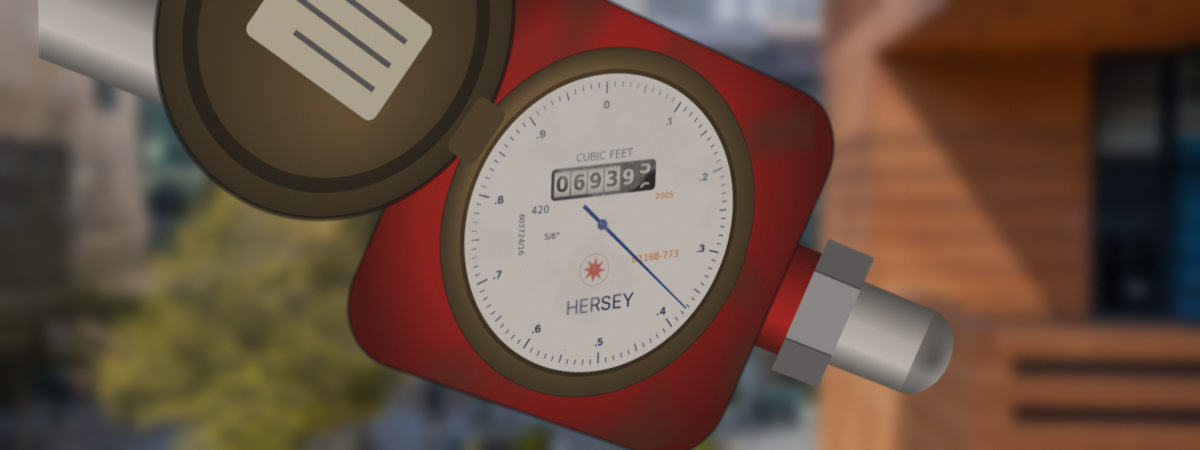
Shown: 69395.37 ft³
